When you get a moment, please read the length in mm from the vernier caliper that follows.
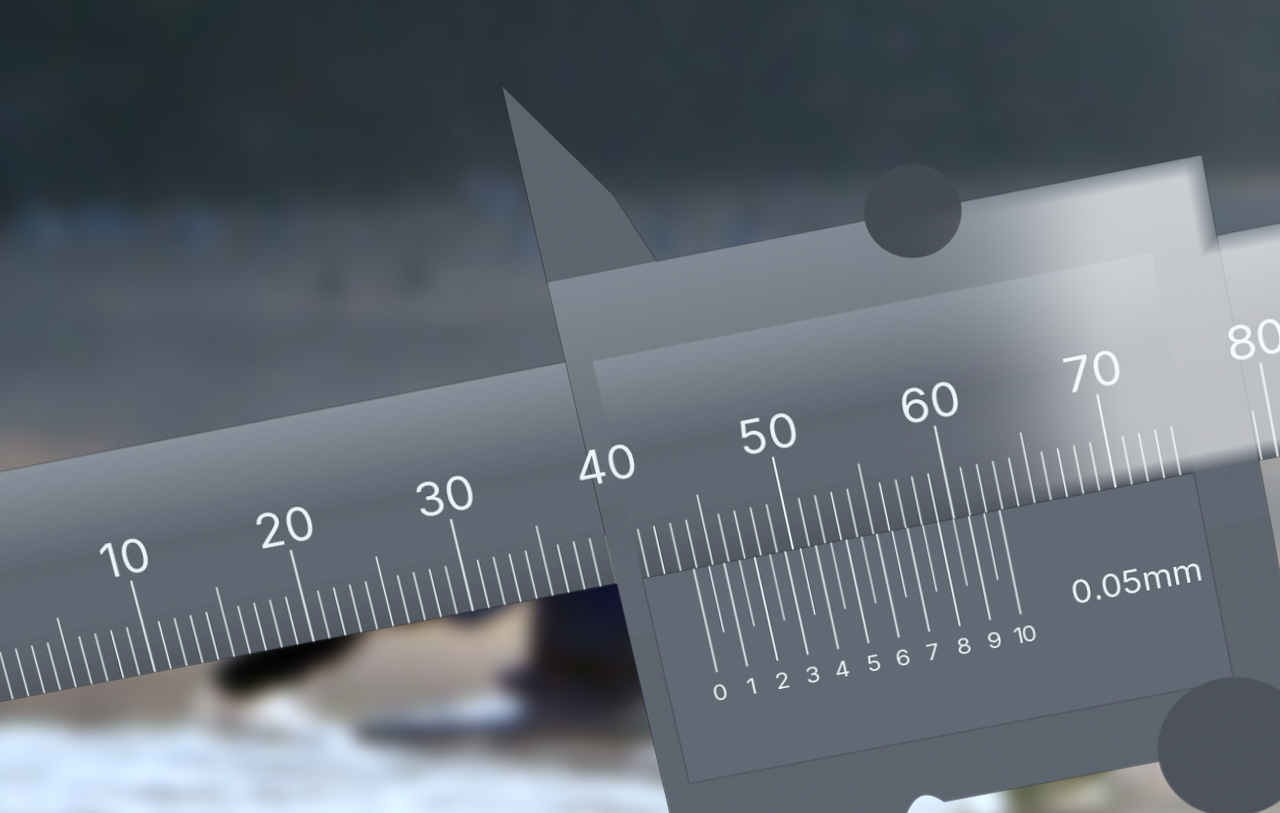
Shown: 43.8 mm
